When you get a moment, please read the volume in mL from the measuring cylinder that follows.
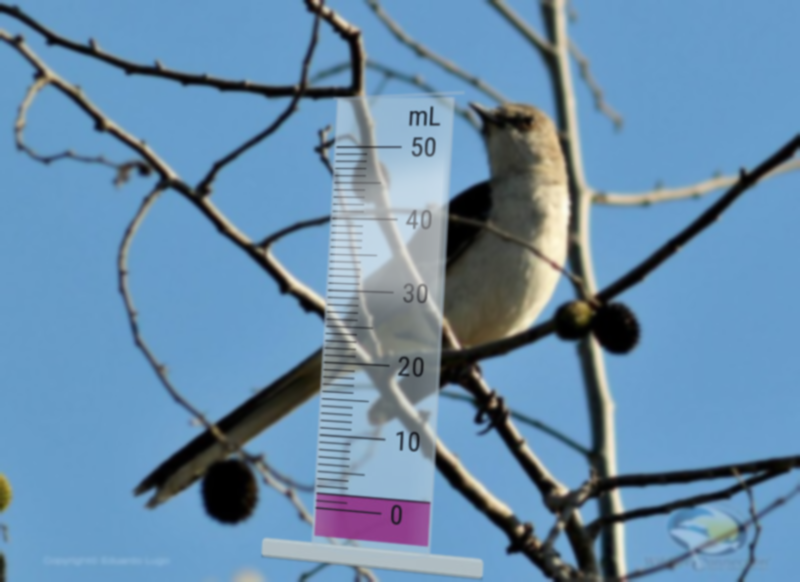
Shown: 2 mL
